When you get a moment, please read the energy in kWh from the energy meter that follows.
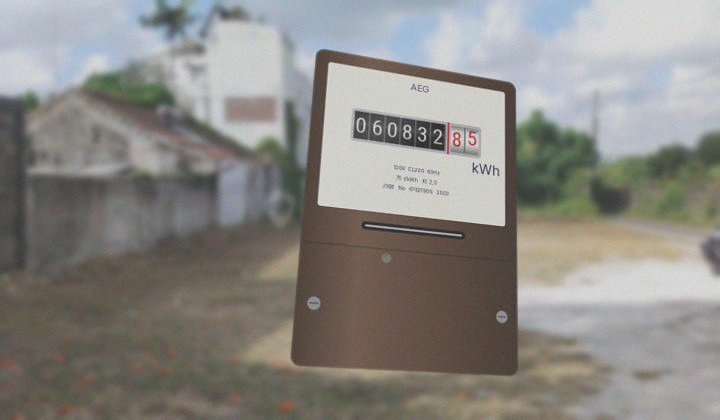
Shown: 60832.85 kWh
